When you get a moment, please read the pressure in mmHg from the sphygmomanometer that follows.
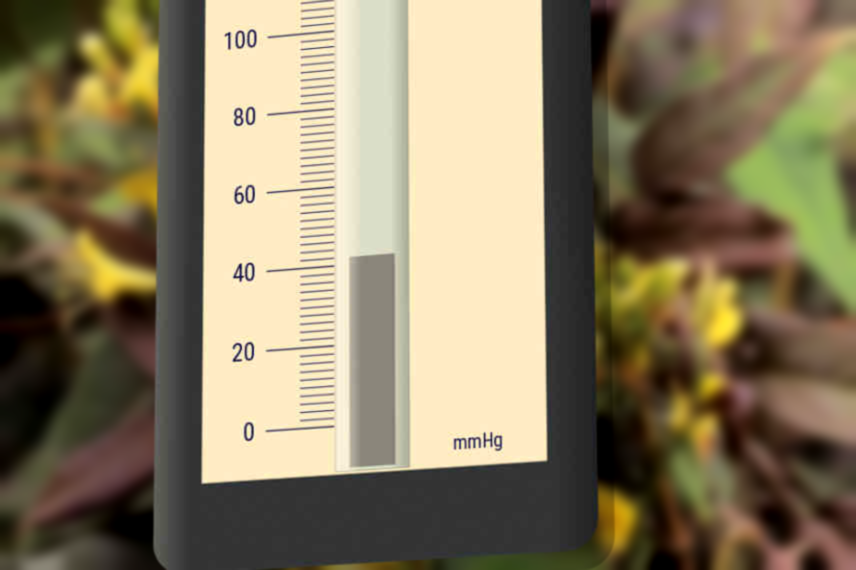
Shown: 42 mmHg
